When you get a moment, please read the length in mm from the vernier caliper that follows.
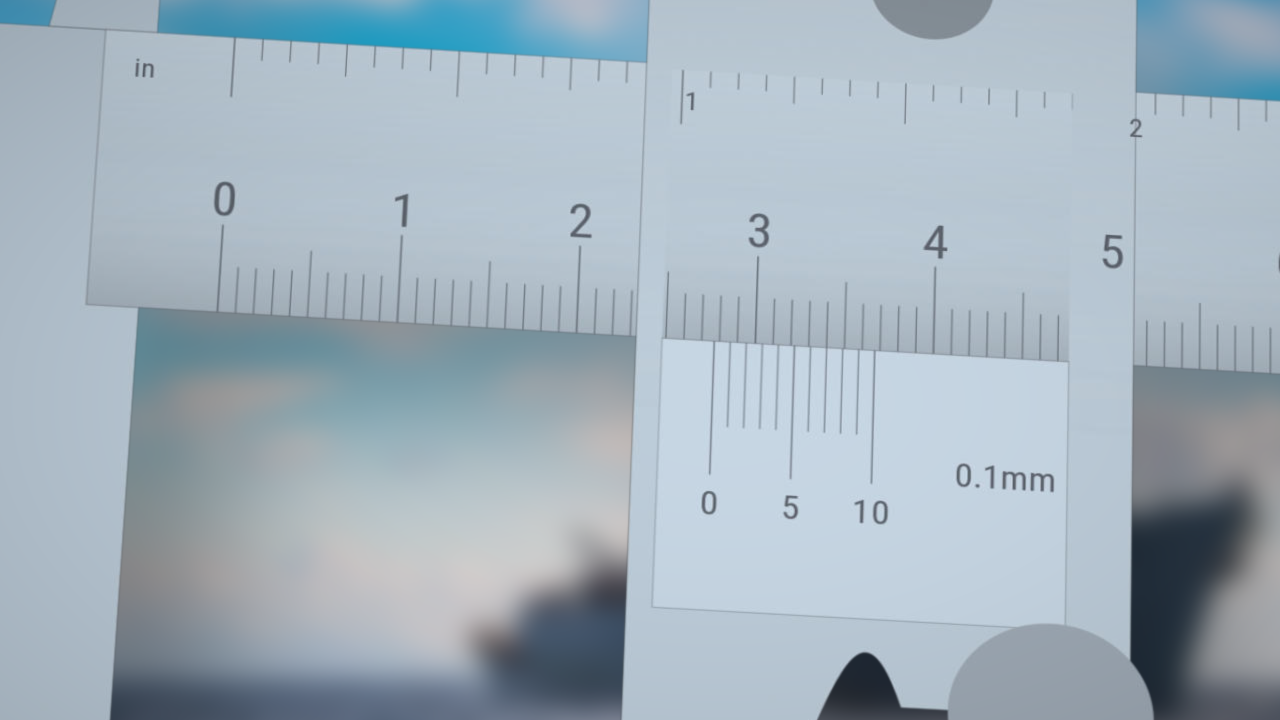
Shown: 27.7 mm
